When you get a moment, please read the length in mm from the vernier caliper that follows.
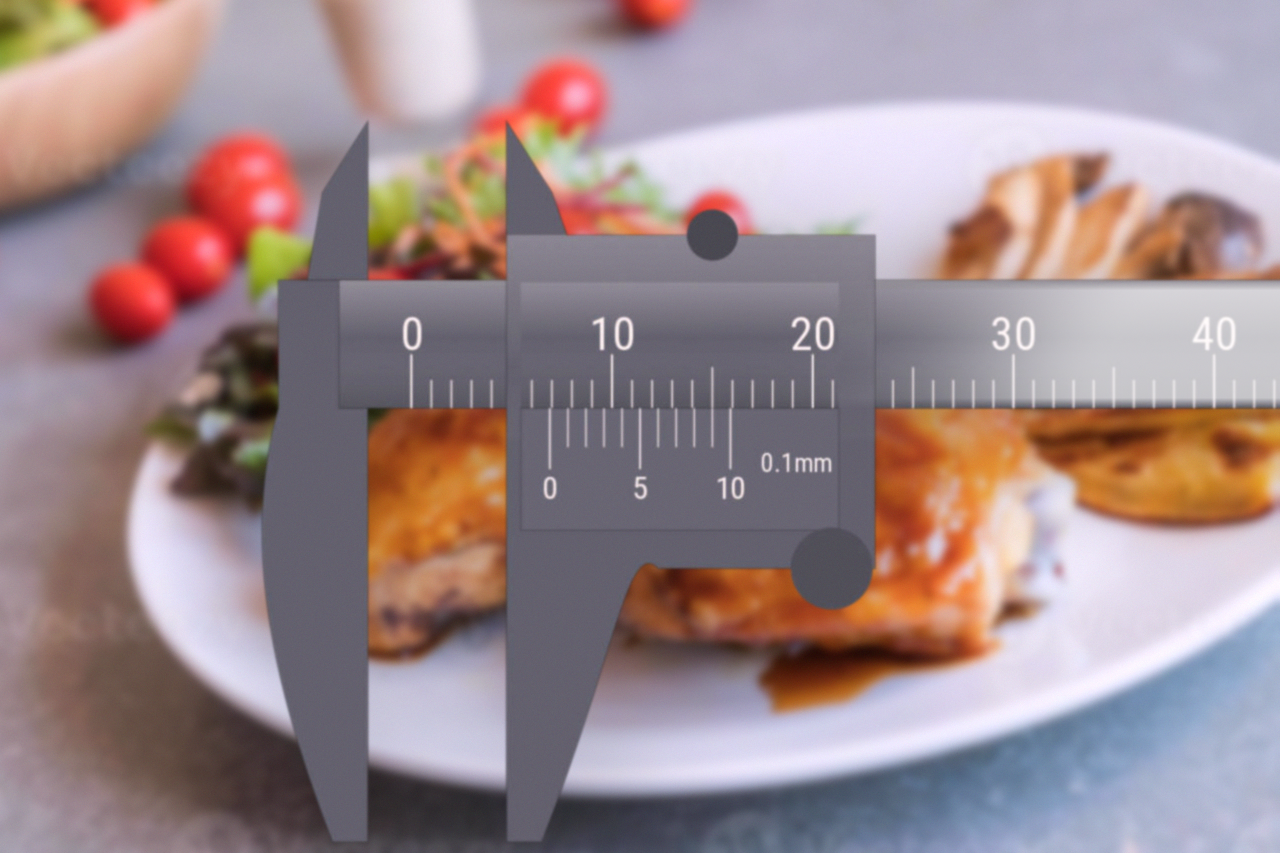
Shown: 6.9 mm
